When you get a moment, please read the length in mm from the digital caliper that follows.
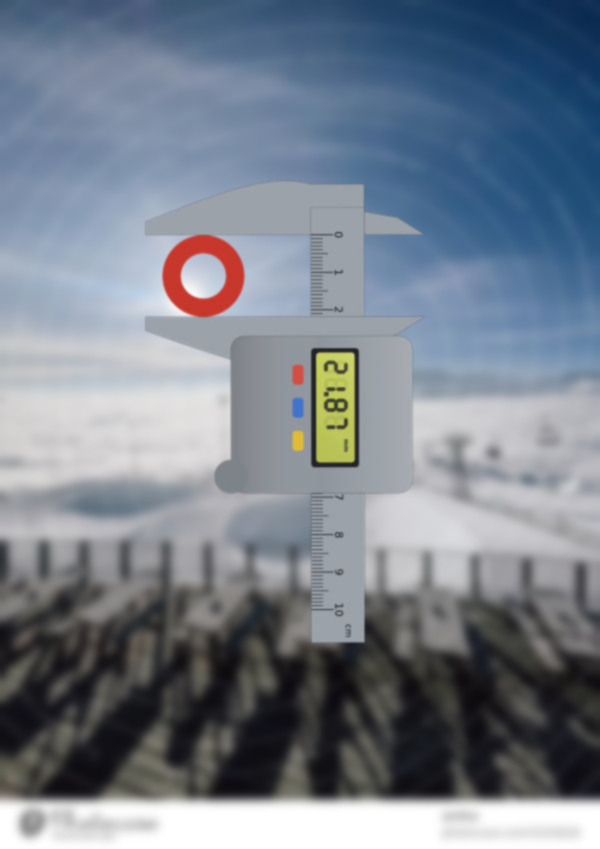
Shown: 21.87 mm
